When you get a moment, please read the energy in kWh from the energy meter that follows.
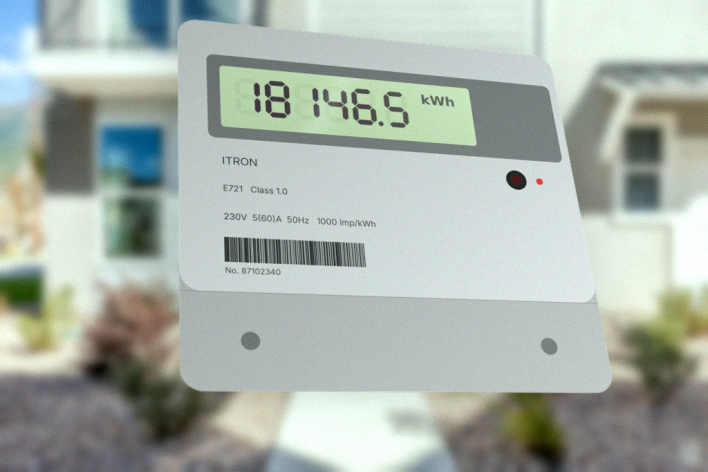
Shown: 18146.5 kWh
